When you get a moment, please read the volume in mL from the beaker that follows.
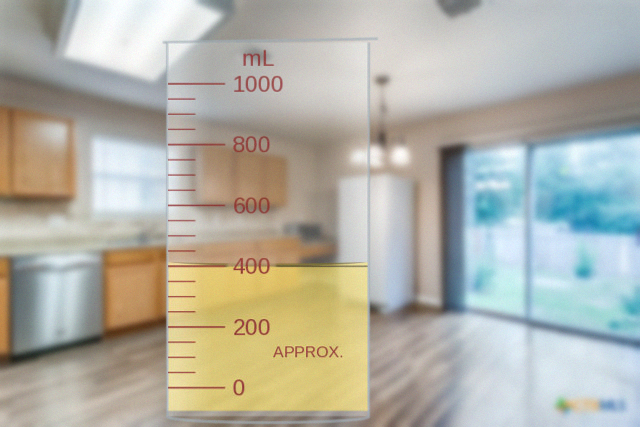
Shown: 400 mL
